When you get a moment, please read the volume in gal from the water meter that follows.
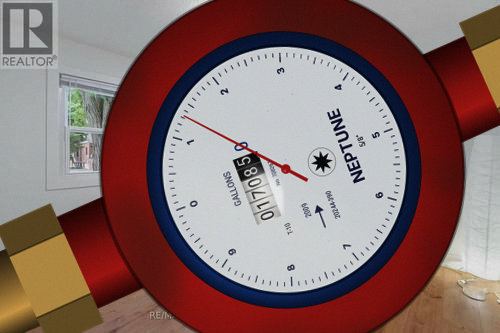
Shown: 170851.3 gal
